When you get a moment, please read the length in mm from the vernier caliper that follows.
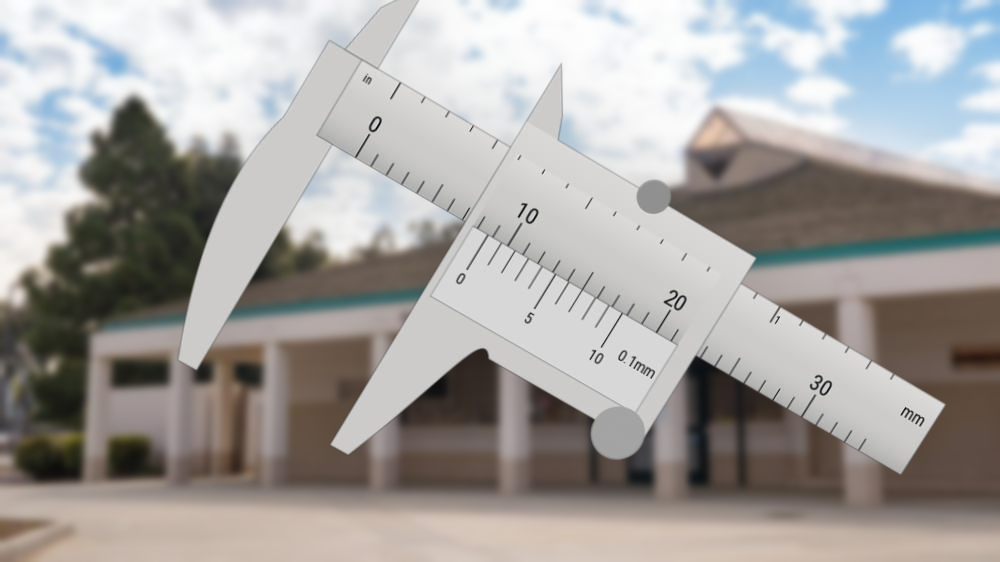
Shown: 8.7 mm
